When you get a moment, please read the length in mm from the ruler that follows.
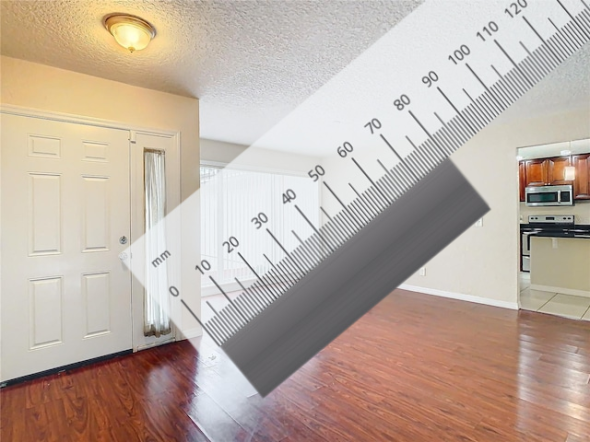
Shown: 80 mm
